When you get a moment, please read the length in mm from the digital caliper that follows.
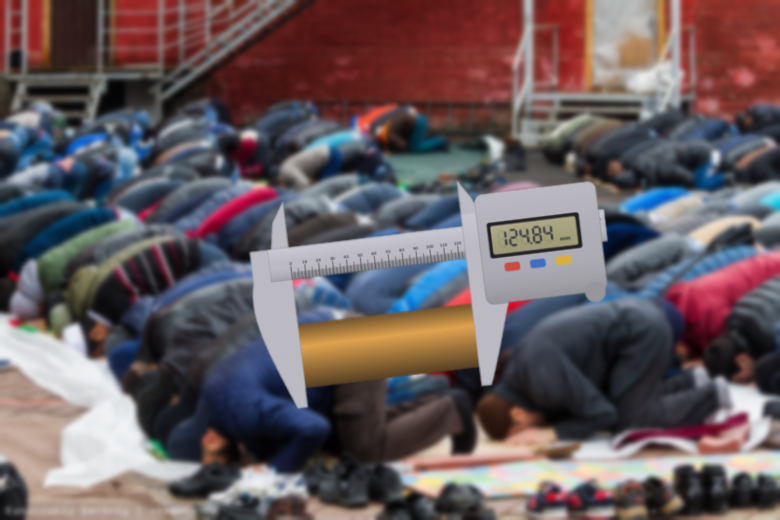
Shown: 124.84 mm
